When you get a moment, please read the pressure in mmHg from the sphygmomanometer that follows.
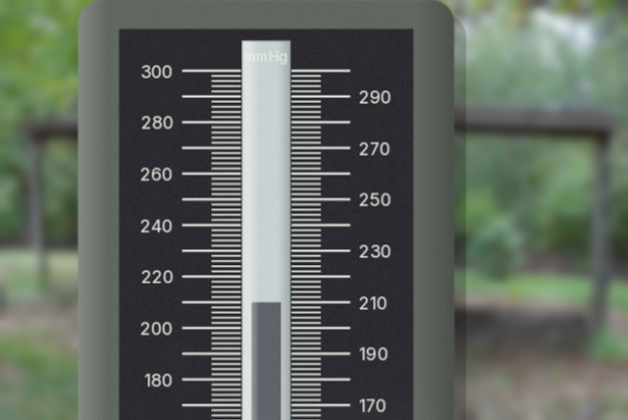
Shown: 210 mmHg
